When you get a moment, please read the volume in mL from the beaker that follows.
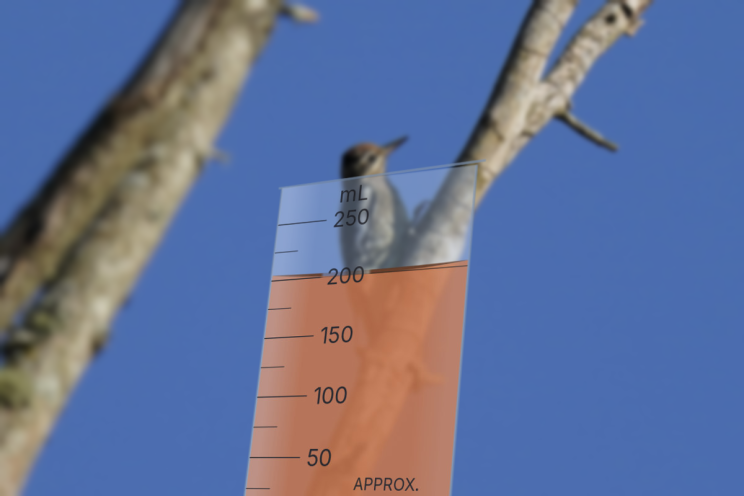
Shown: 200 mL
